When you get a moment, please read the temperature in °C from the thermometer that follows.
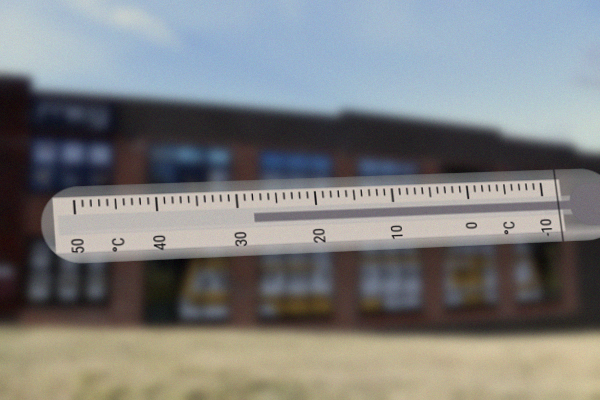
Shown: 28 °C
